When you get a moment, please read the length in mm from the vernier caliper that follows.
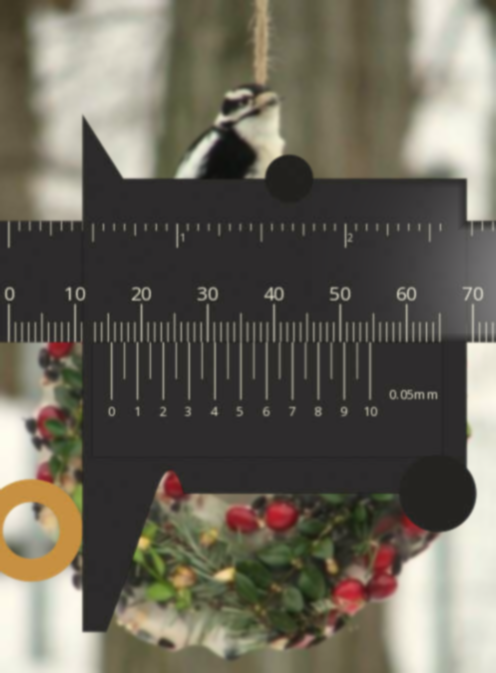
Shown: 15.5 mm
